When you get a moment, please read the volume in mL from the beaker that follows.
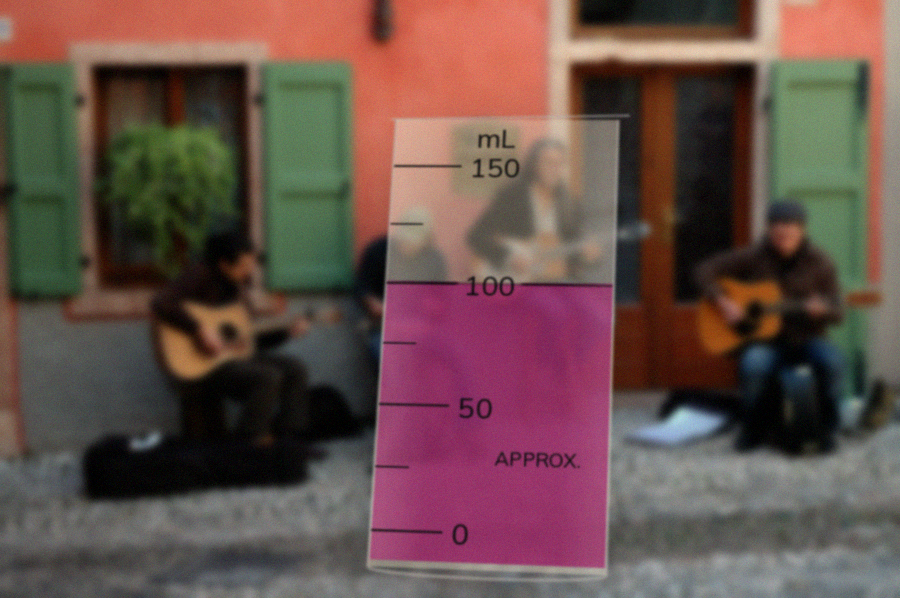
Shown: 100 mL
